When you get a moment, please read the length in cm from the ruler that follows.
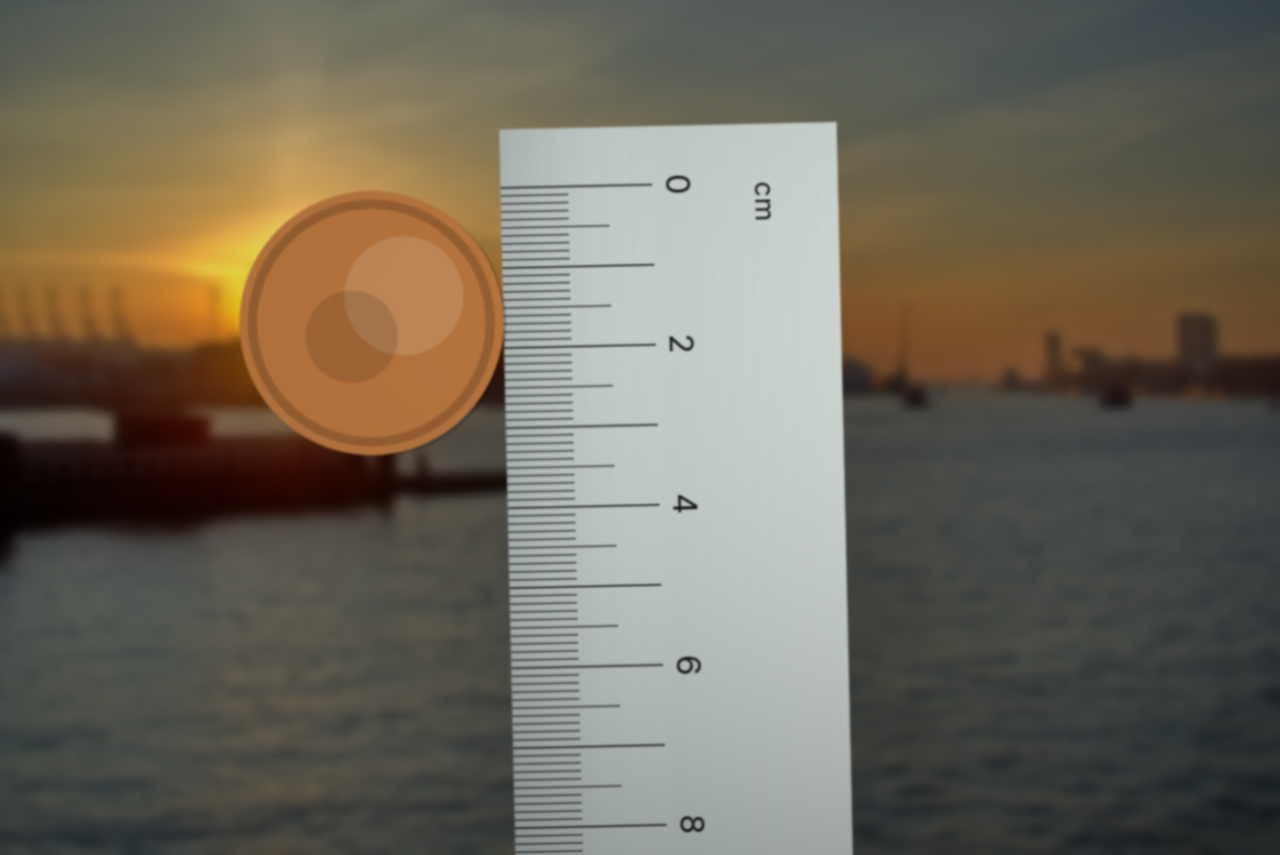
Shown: 3.3 cm
